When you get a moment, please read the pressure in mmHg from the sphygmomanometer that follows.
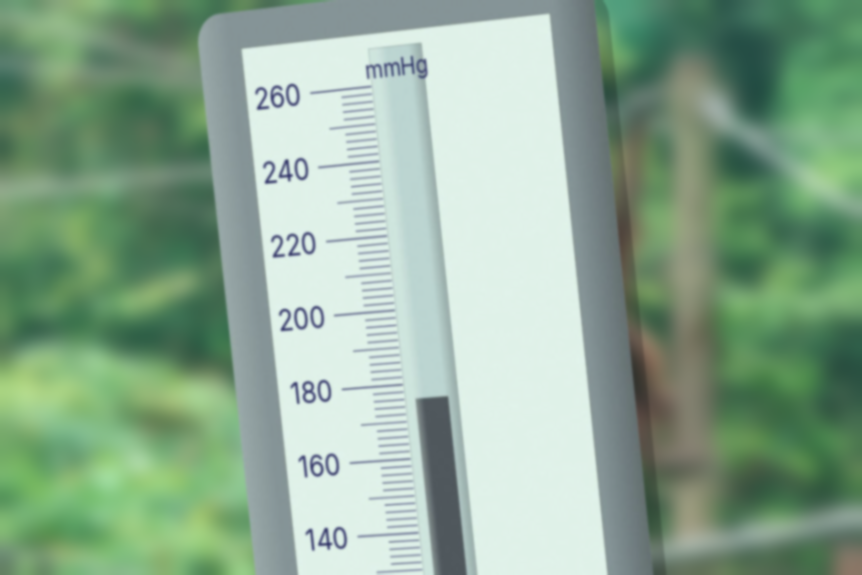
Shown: 176 mmHg
